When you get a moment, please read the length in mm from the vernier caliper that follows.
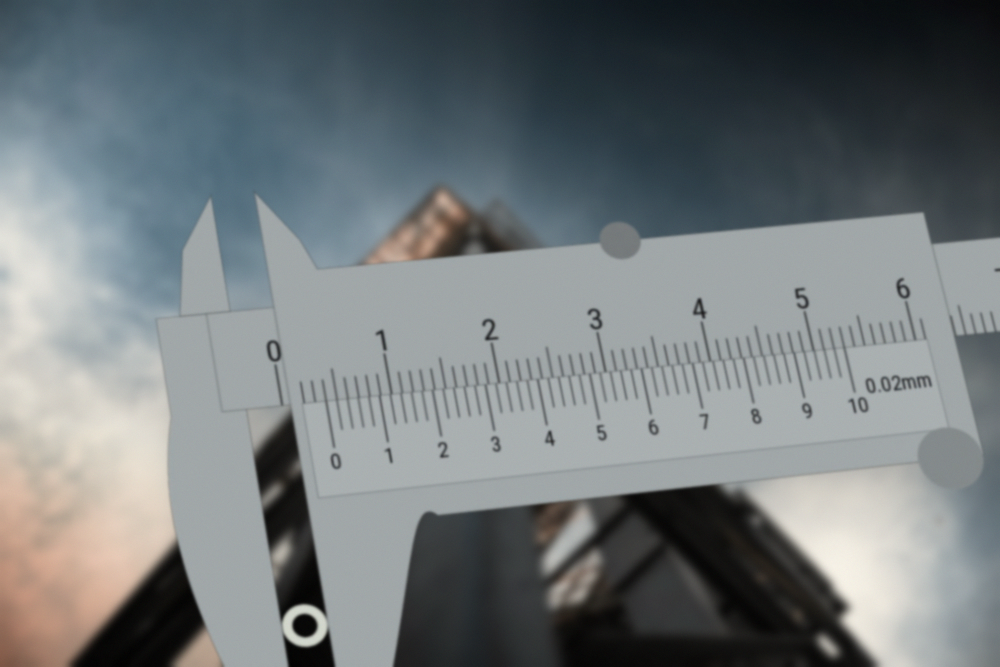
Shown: 4.0 mm
